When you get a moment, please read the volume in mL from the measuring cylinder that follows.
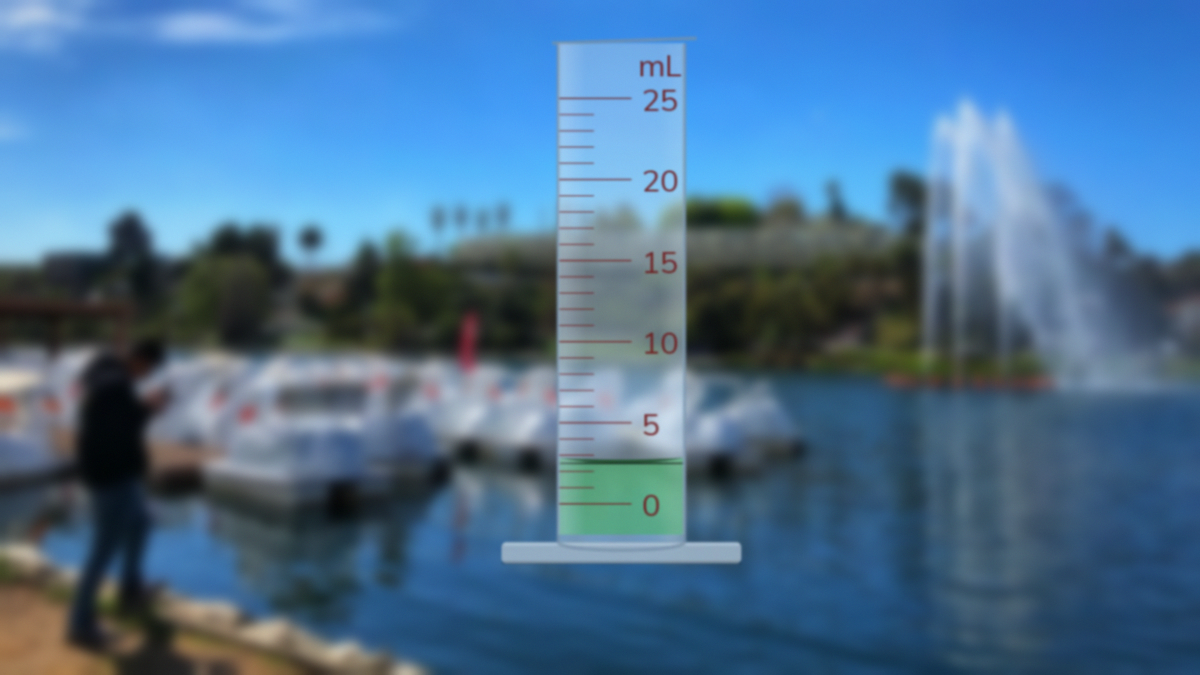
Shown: 2.5 mL
